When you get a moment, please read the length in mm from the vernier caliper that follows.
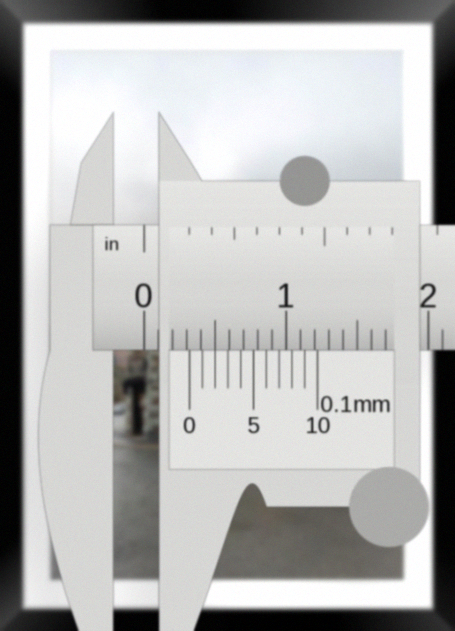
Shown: 3.2 mm
